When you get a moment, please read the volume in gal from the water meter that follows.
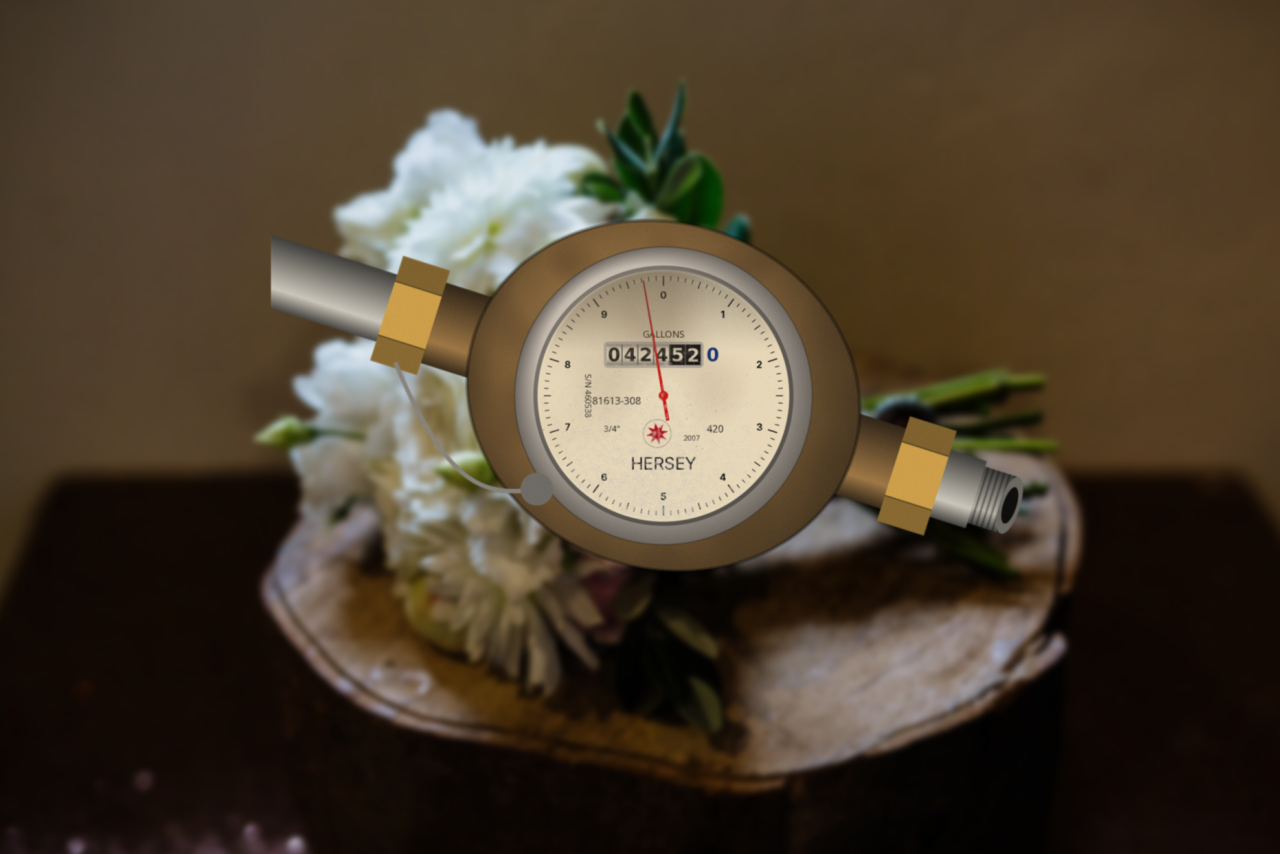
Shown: 424519.7 gal
